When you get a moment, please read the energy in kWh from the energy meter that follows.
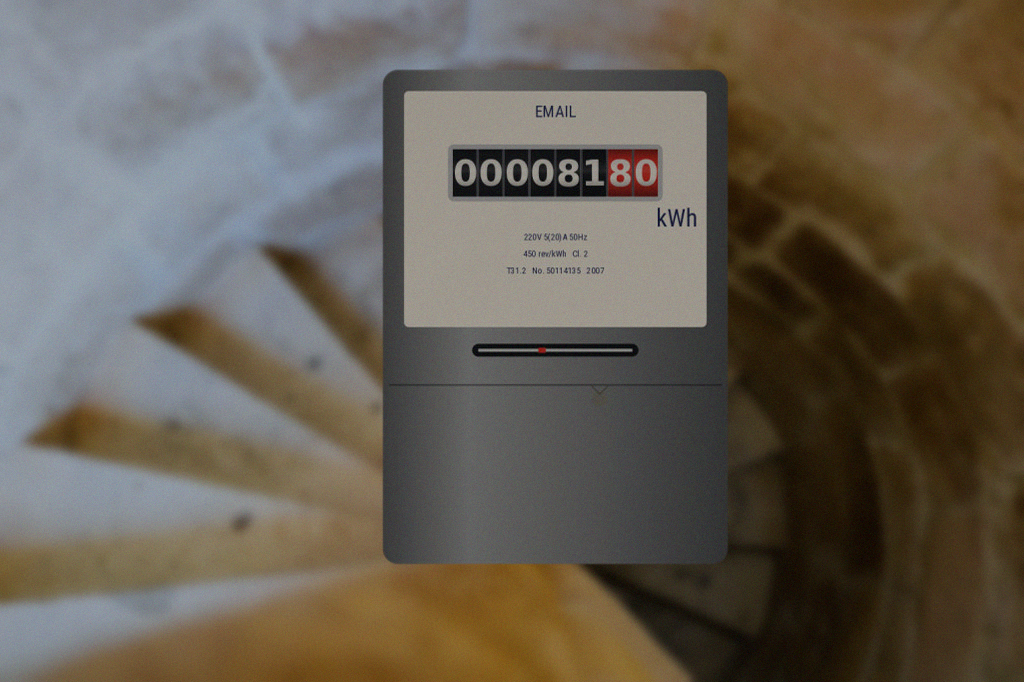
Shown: 81.80 kWh
